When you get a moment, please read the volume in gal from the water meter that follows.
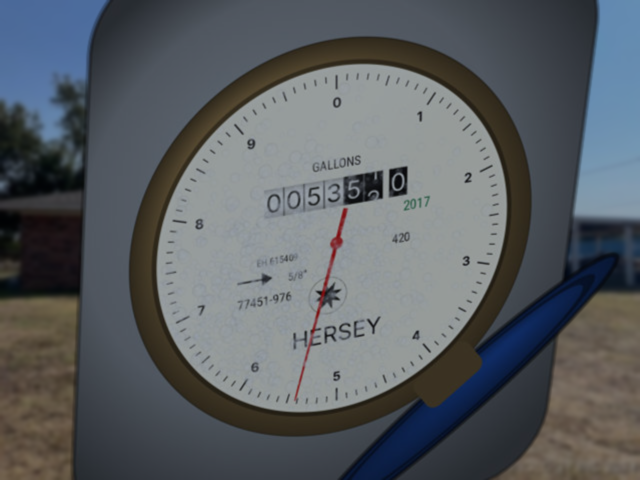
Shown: 53515.4 gal
